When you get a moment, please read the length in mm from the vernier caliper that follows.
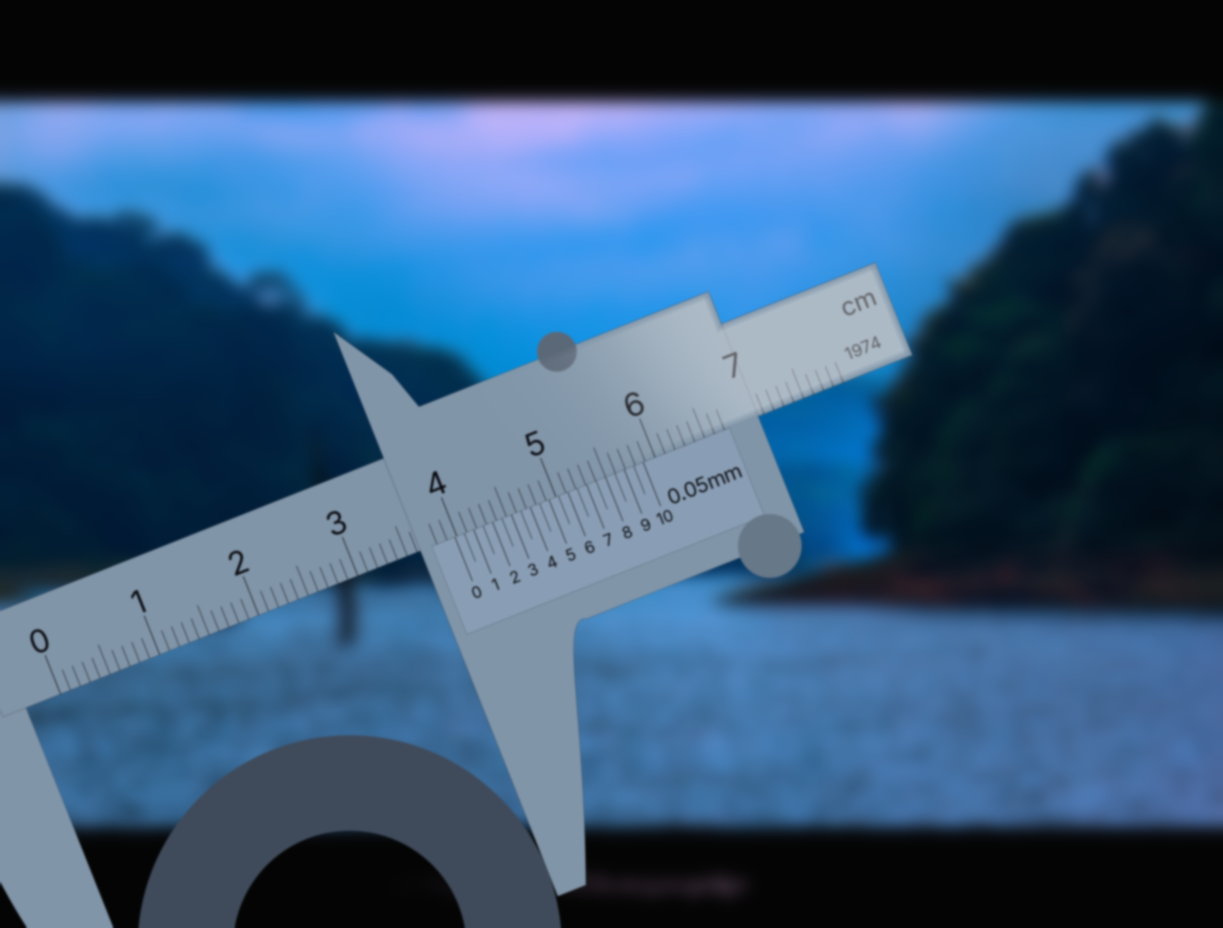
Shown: 39.8 mm
